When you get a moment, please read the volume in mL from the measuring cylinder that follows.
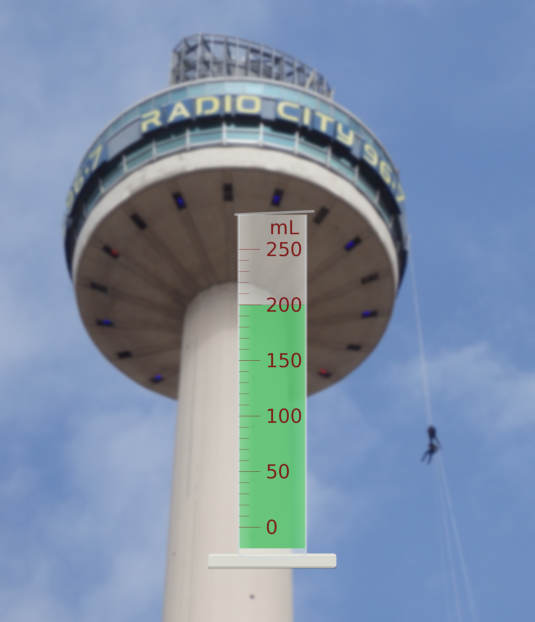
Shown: 200 mL
